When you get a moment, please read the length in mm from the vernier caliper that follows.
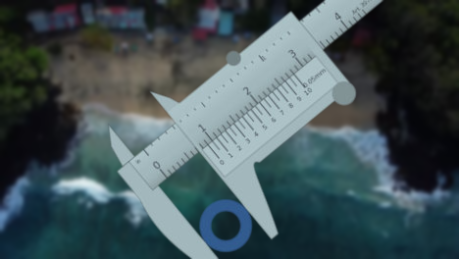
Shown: 9.0 mm
